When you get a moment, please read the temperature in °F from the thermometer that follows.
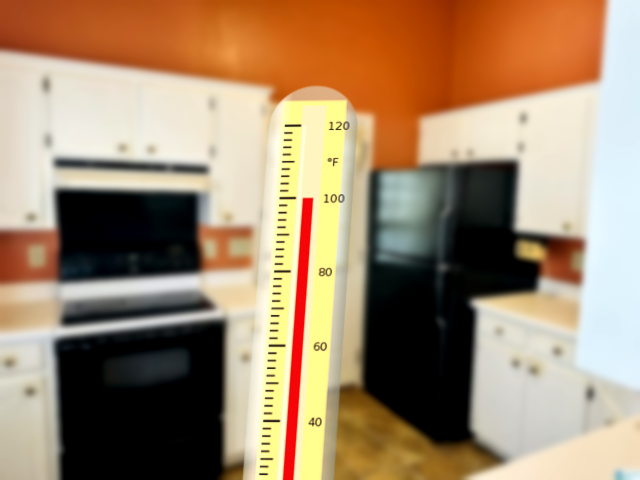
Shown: 100 °F
